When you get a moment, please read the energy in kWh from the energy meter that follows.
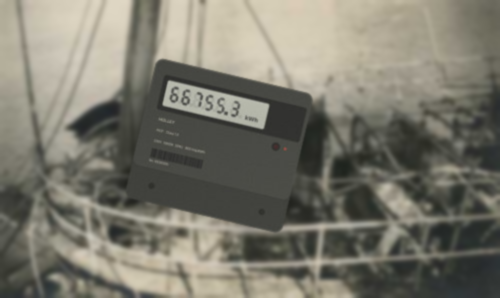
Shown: 66755.3 kWh
